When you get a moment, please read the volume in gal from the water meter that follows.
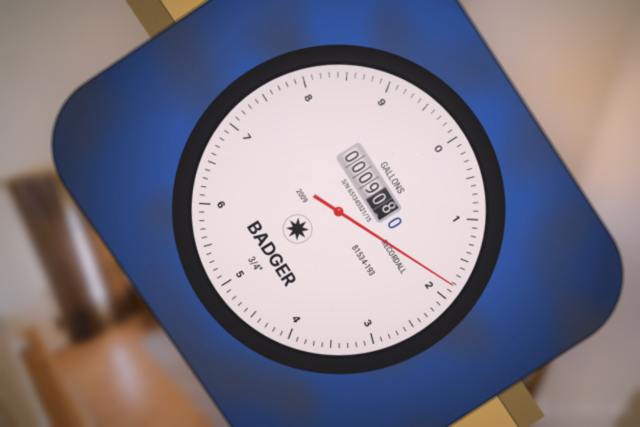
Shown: 9081.8 gal
